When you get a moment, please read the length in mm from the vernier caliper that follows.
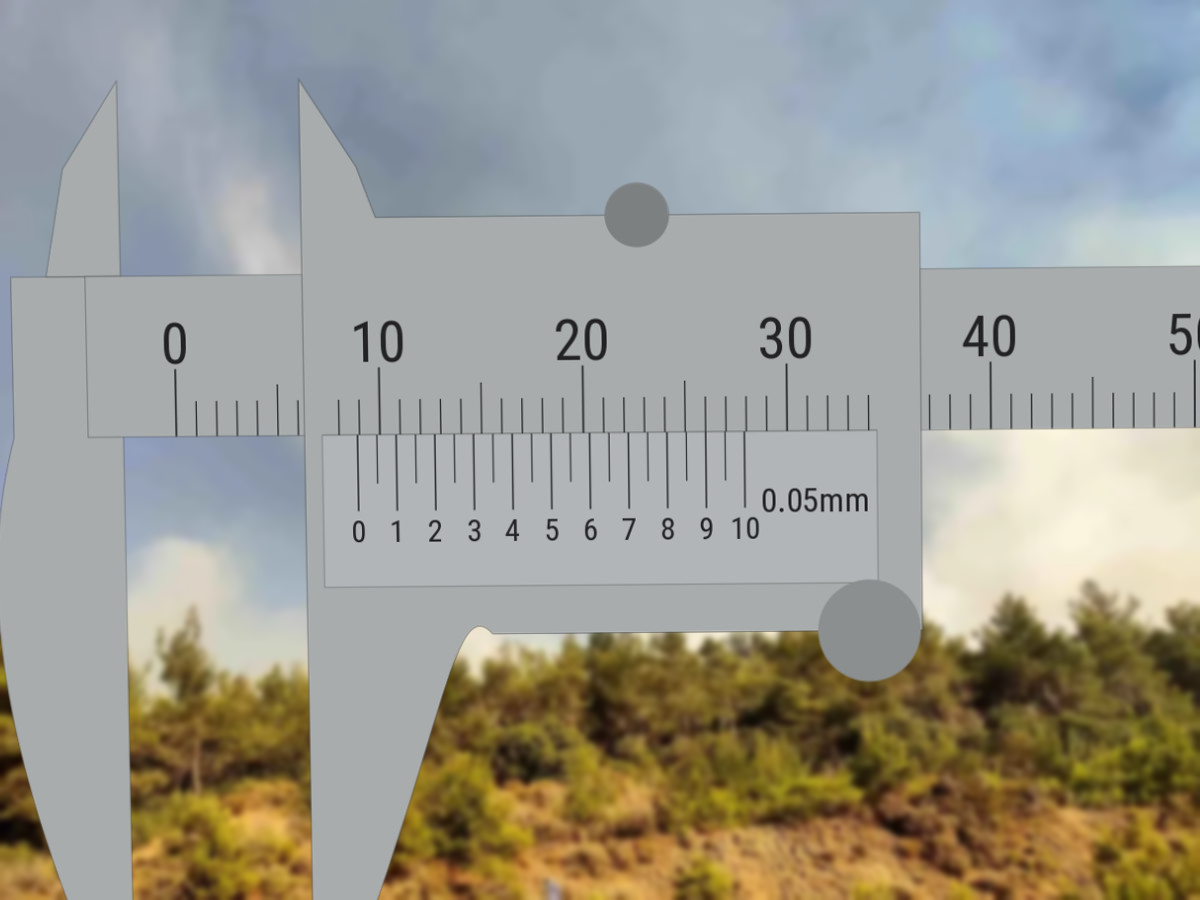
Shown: 8.9 mm
